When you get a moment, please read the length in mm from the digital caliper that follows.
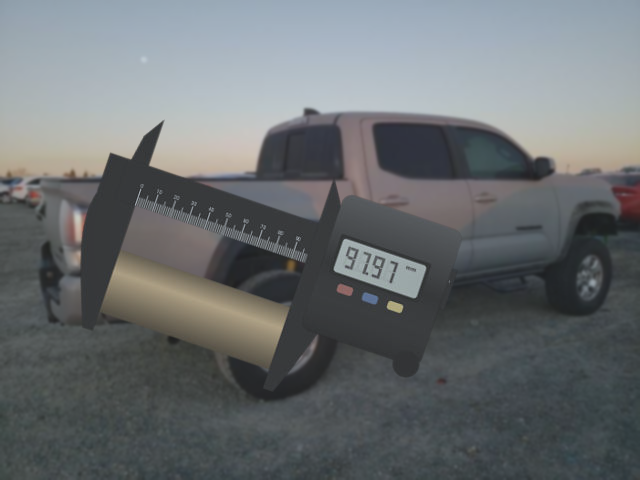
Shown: 97.97 mm
